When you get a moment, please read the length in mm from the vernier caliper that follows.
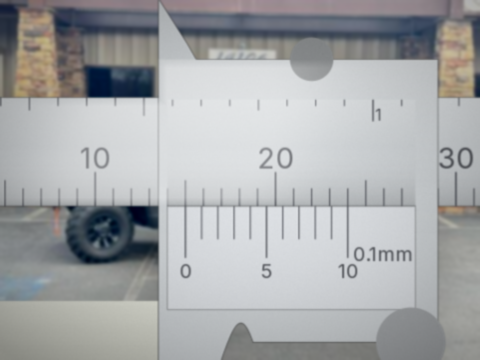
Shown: 15.0 mm
